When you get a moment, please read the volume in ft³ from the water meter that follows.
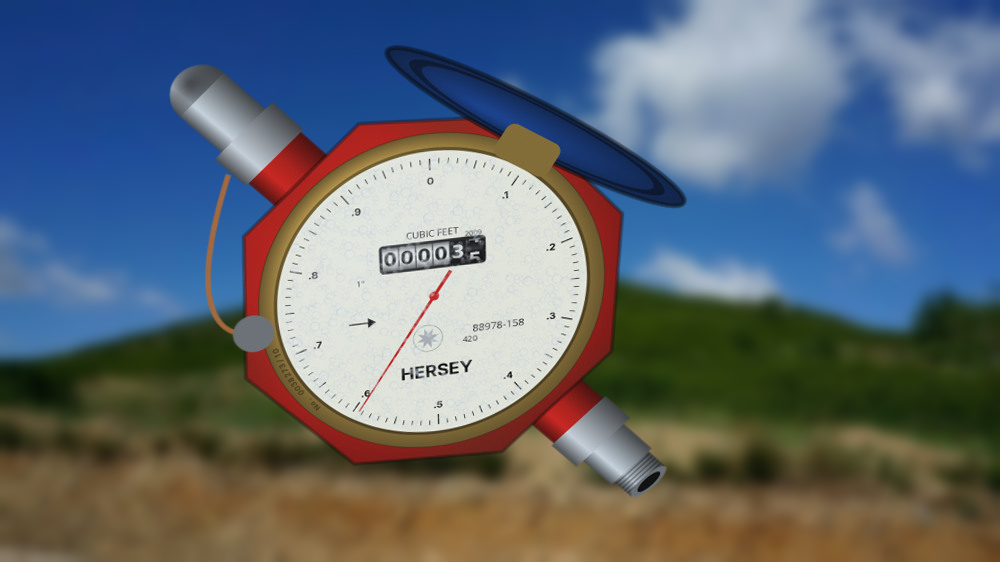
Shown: 34.59 ft³
